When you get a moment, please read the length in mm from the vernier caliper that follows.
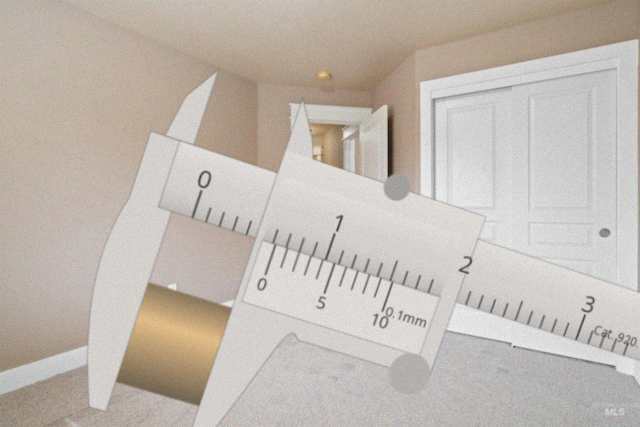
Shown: 6.2 mm
